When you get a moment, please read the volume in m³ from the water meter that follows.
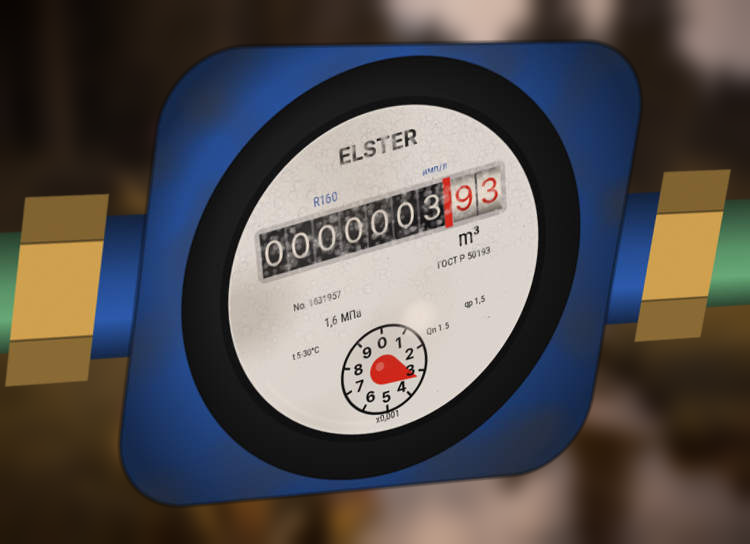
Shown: 3.933 m³
